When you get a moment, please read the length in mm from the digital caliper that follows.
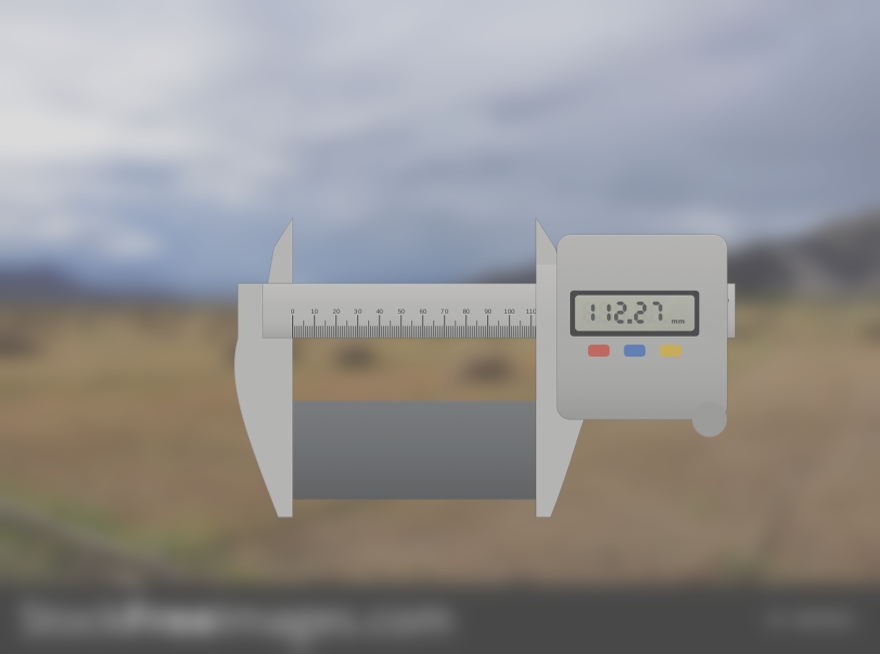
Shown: 112.27 mm
